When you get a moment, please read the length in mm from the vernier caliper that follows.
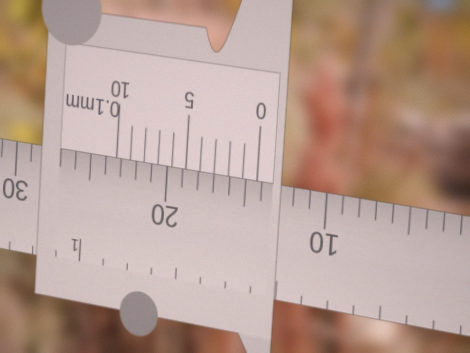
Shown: 14.3 mm
